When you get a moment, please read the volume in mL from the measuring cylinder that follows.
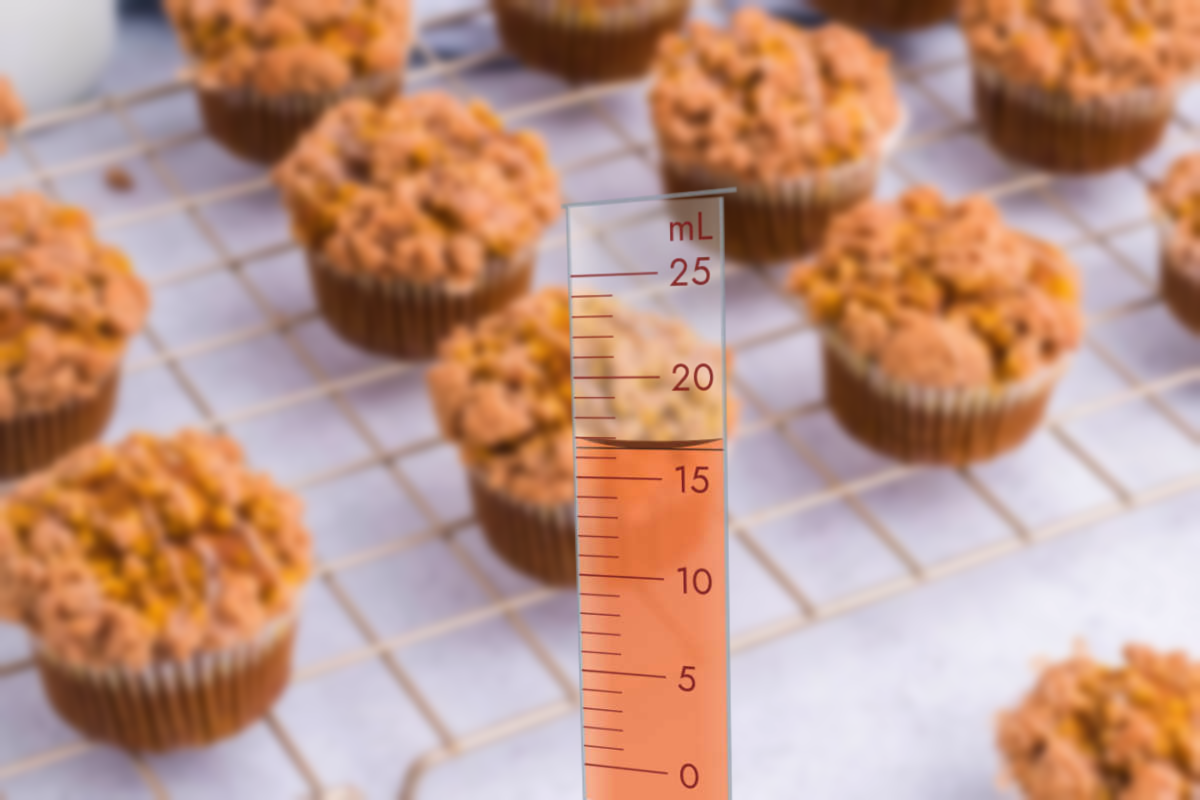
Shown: 16.5 mL
